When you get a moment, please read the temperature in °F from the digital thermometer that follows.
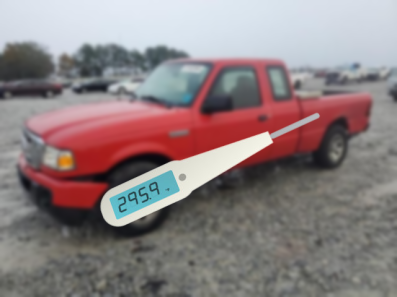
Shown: 295.9 °F
